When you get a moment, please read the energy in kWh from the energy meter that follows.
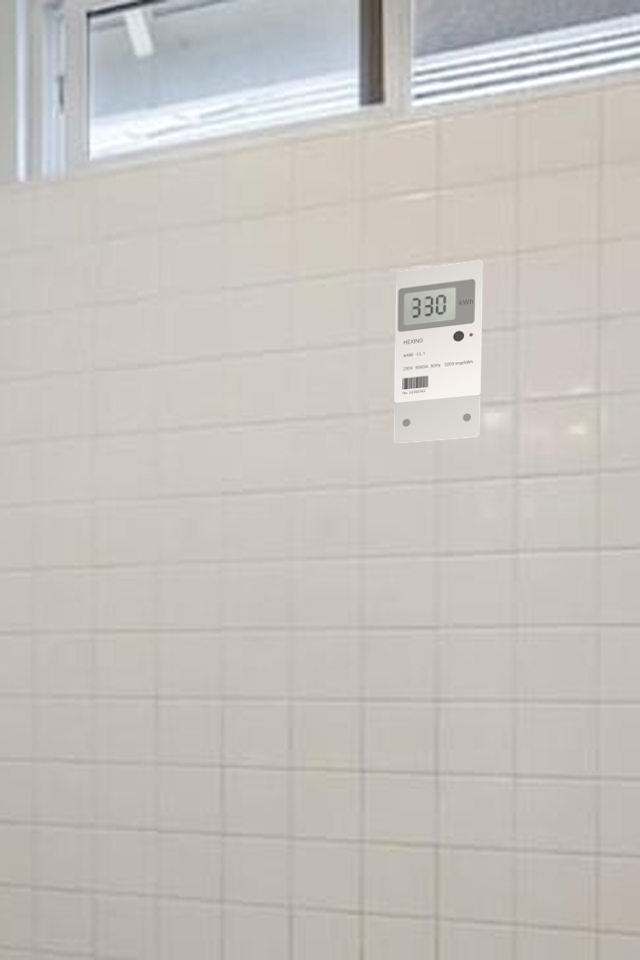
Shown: 330 kWh
